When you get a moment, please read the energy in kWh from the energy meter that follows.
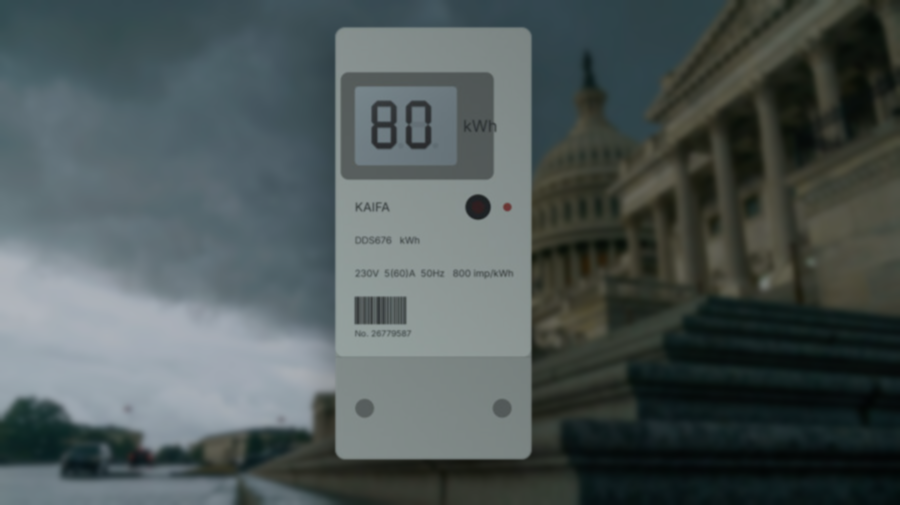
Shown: 80 kWh
